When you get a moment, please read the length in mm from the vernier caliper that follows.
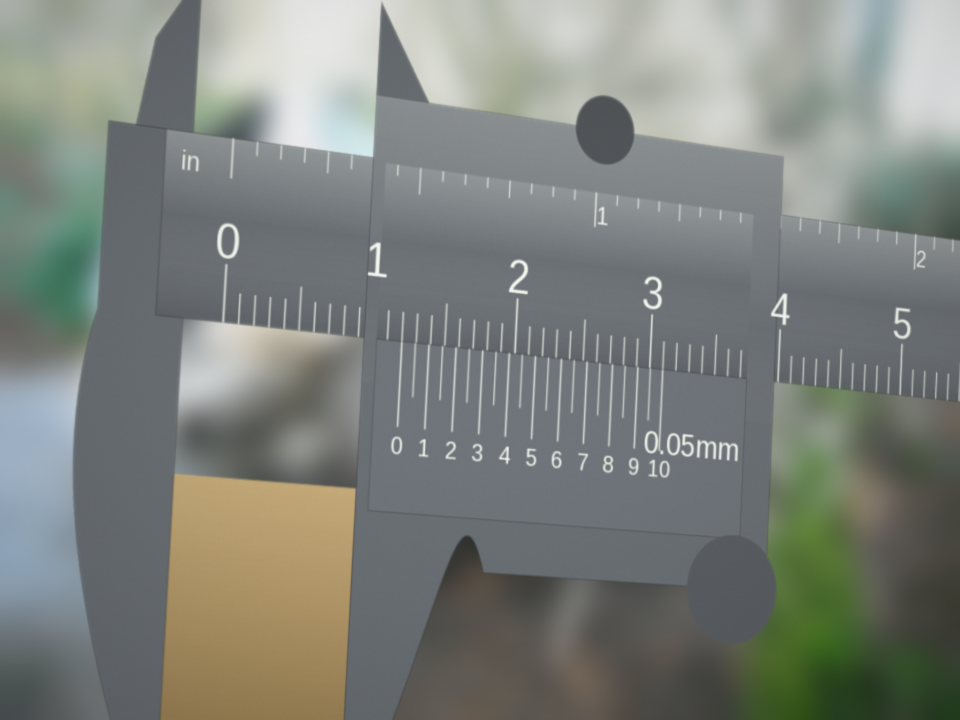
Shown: 12.0 mm
